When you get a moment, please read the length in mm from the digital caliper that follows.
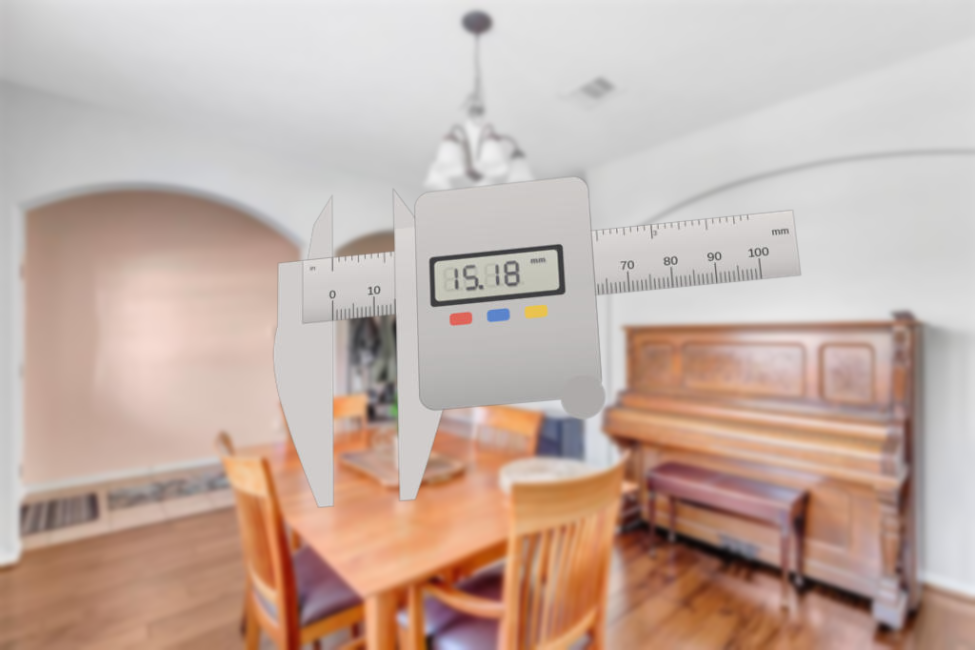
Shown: 15.18 mm
